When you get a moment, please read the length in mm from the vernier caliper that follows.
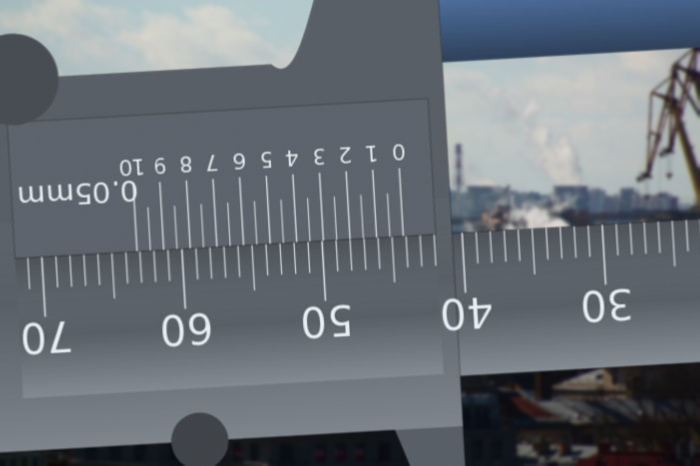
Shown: 44.2 mm
